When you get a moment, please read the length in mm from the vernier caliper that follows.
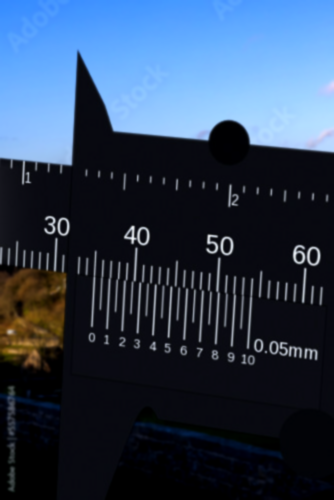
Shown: 35.0 mm
